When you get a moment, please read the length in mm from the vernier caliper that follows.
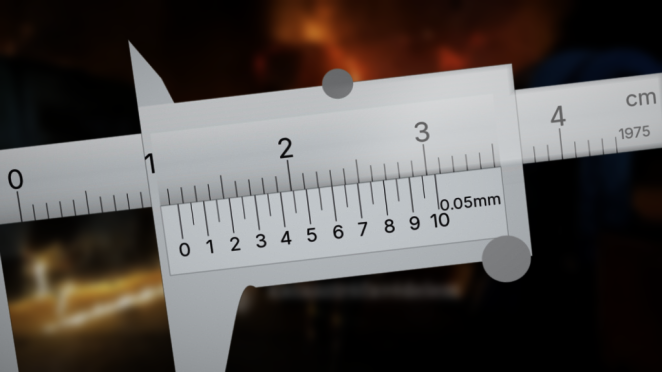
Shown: 11.6 mm
